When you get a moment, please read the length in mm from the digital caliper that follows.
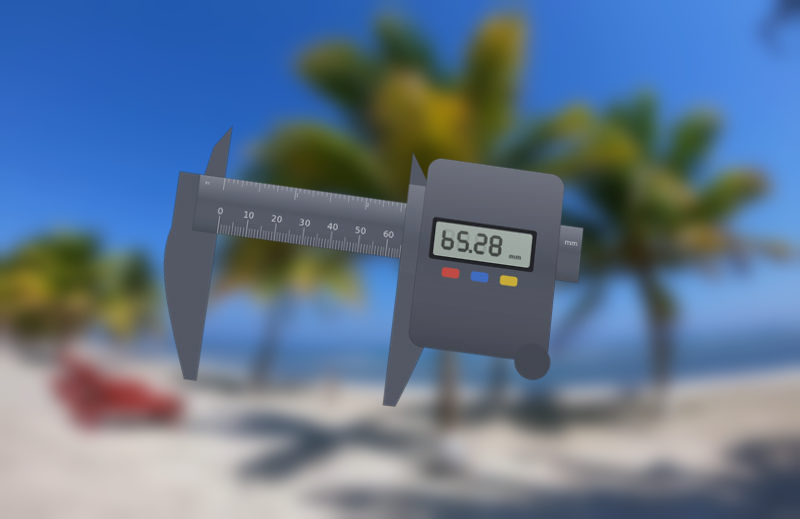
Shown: 65.28 mm
